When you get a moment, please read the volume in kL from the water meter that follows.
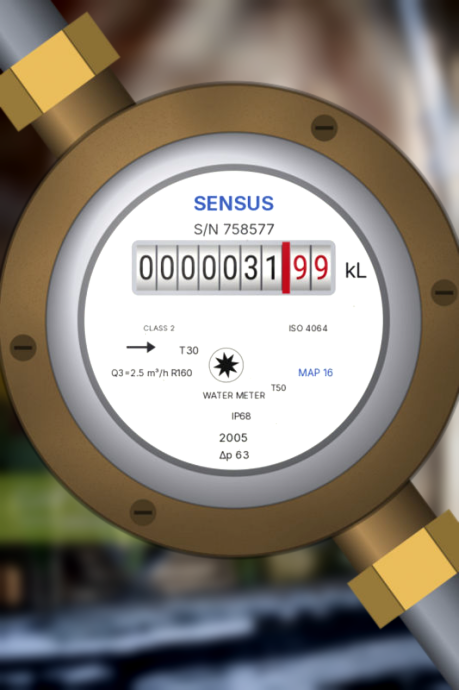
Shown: 31.99 kL
